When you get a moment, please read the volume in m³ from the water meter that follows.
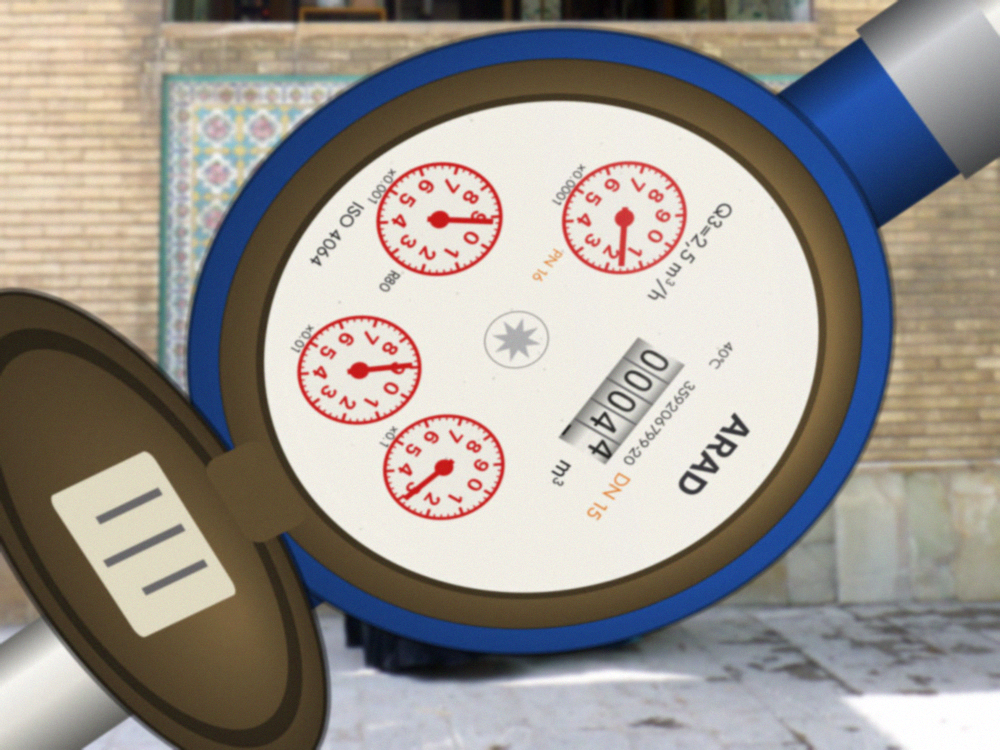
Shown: 44.2891 m³
